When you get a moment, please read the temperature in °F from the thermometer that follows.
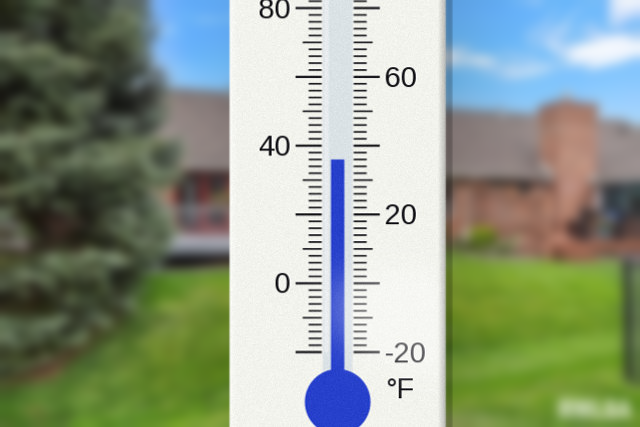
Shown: 36 °F
